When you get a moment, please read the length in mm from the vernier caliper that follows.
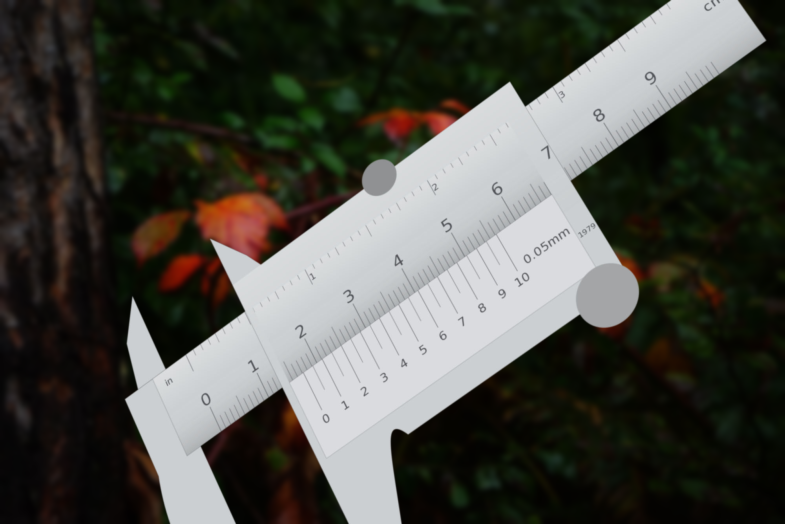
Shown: 17.2 mm
